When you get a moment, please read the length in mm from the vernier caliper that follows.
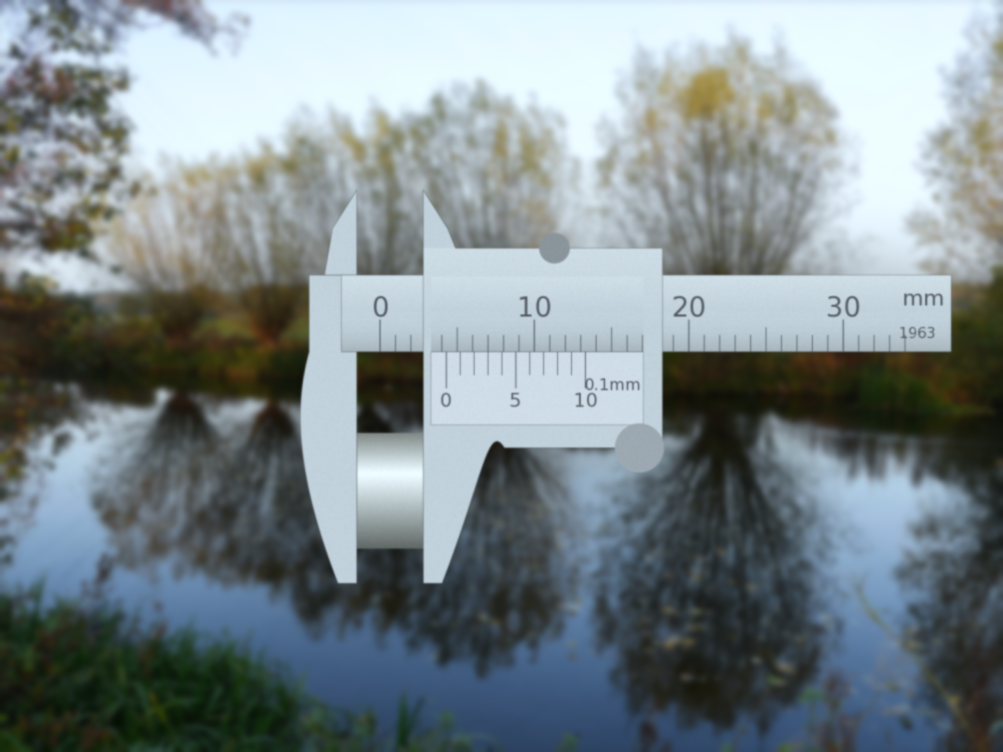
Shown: 4.3 mm
